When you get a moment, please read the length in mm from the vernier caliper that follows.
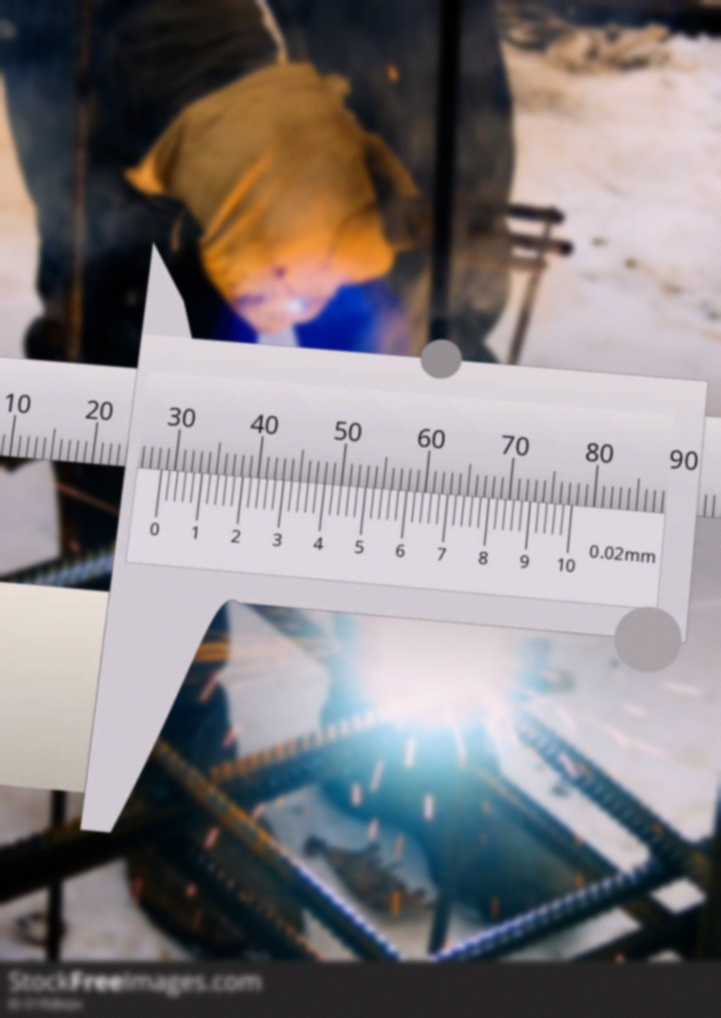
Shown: 28.4 mm
